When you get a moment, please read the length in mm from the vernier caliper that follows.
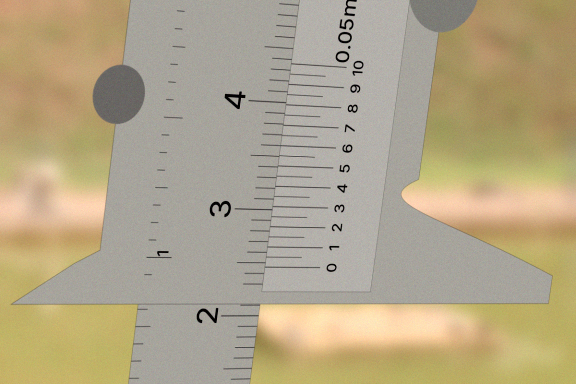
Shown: 24.6 mm
